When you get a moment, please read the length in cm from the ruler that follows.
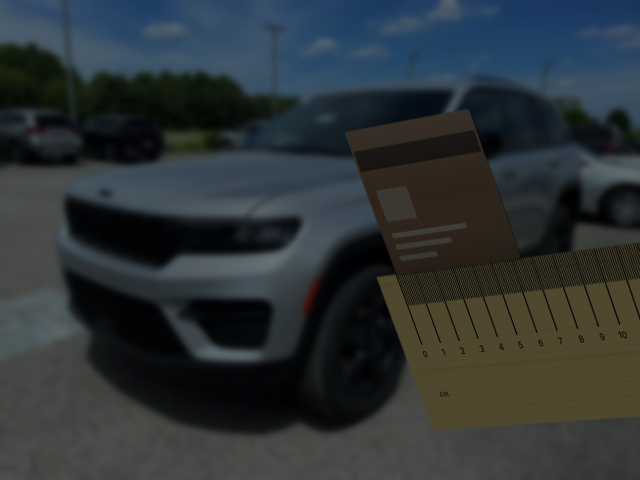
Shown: 6.5 cm
